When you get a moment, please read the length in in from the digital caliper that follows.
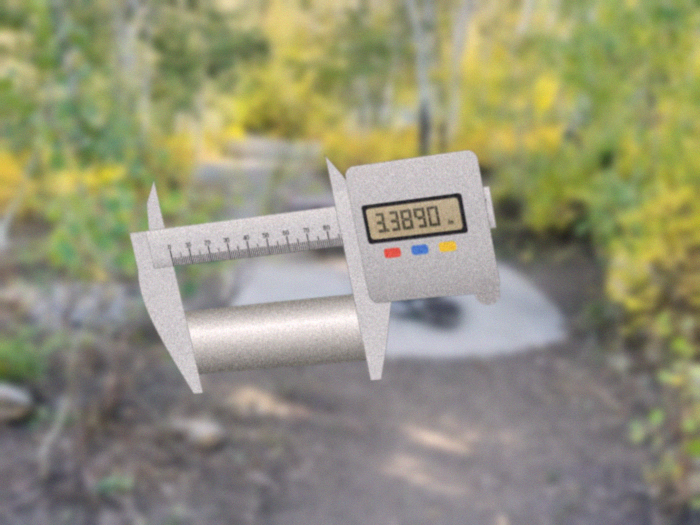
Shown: 3.3890 in
